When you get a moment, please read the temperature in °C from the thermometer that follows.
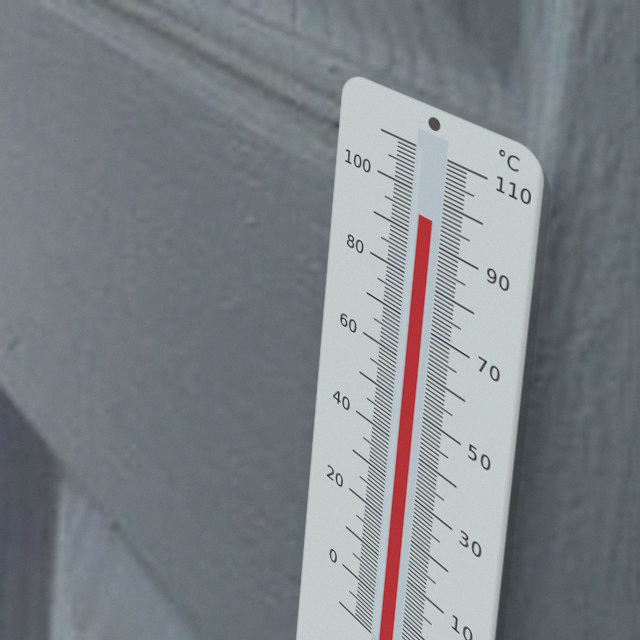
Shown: 95 °C
